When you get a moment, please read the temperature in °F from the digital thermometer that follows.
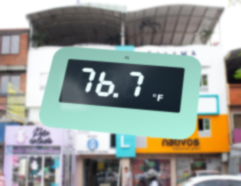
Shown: 76.7 °F
